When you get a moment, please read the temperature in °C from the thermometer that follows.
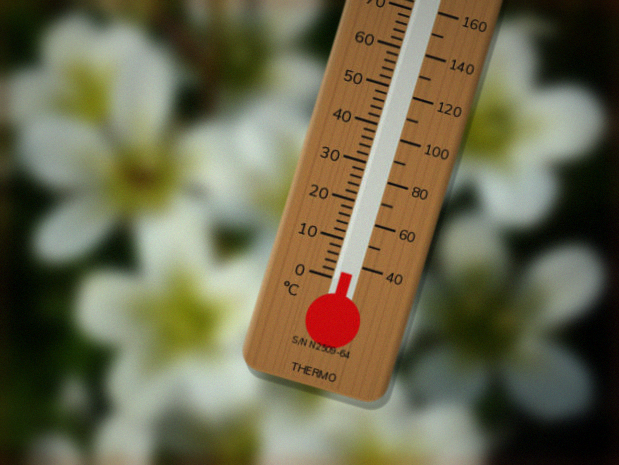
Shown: 2 °C
